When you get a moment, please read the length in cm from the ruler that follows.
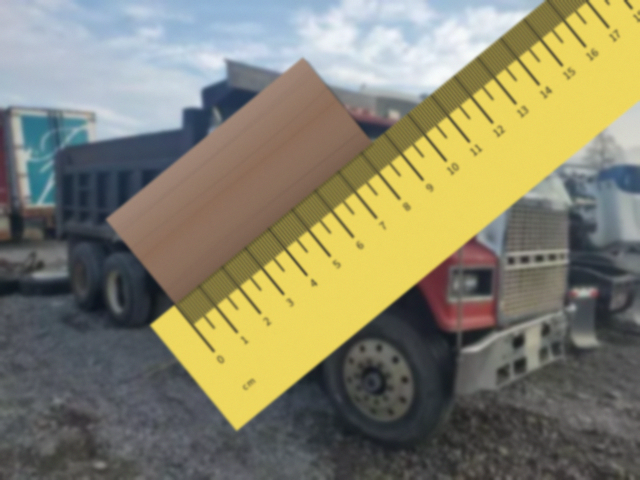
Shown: 8.5 cm
